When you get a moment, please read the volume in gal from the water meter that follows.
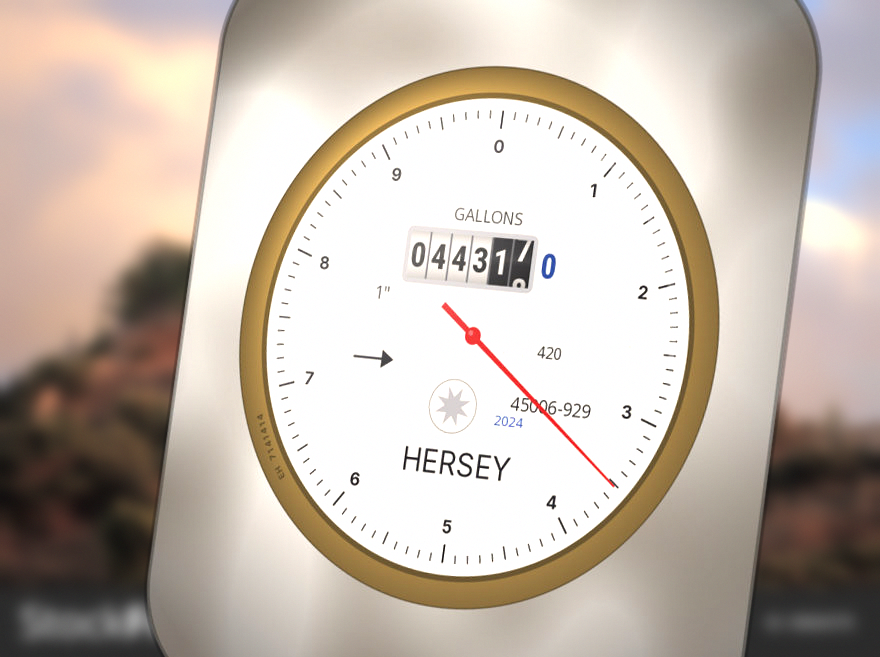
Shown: 443173.5 gal
